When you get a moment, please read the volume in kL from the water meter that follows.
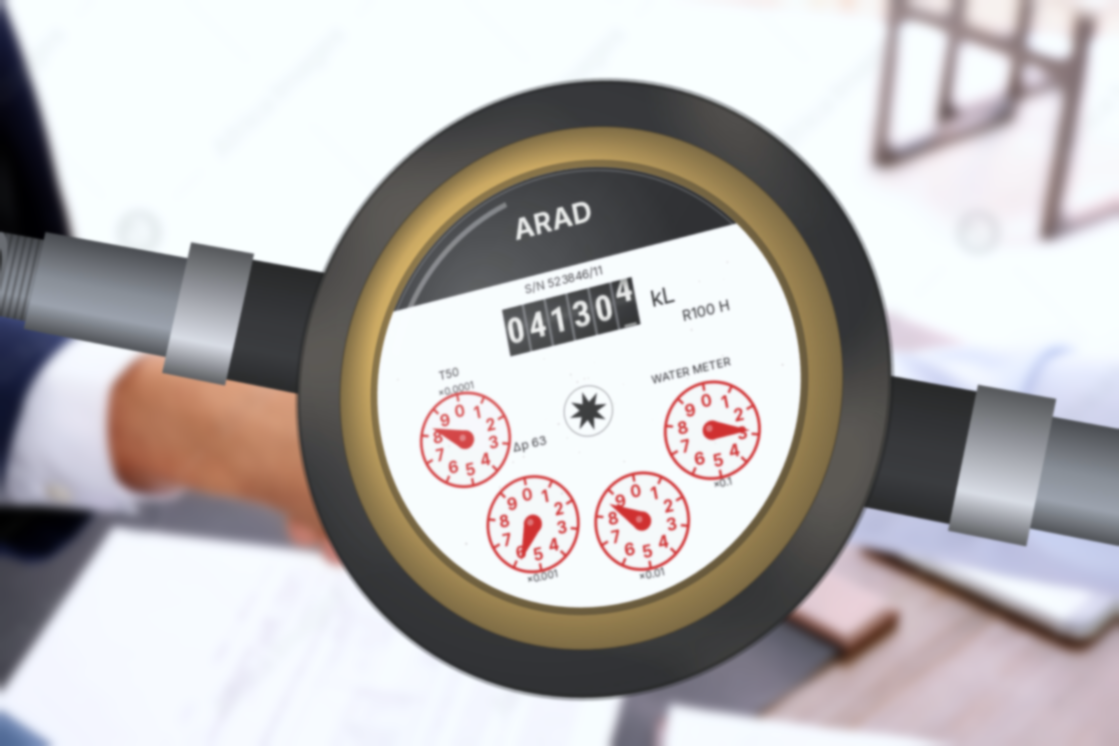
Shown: 41304.2858 kL
